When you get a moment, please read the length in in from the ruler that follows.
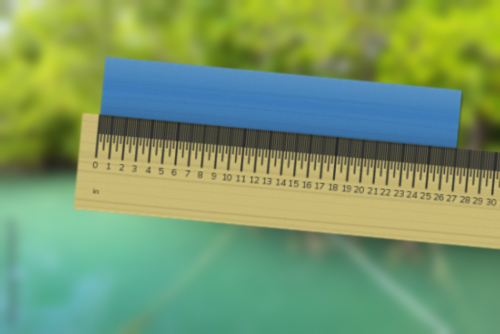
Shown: 27 in
